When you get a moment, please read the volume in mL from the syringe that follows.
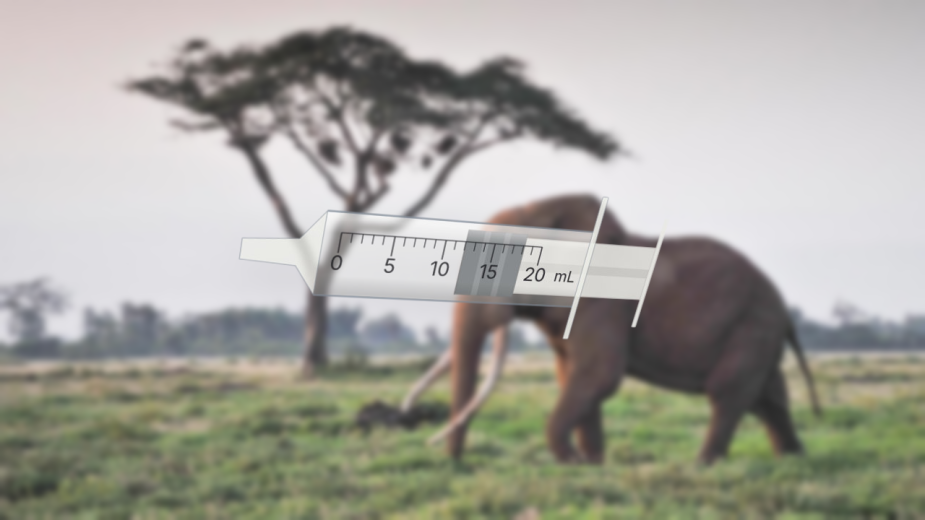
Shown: 12 mL
